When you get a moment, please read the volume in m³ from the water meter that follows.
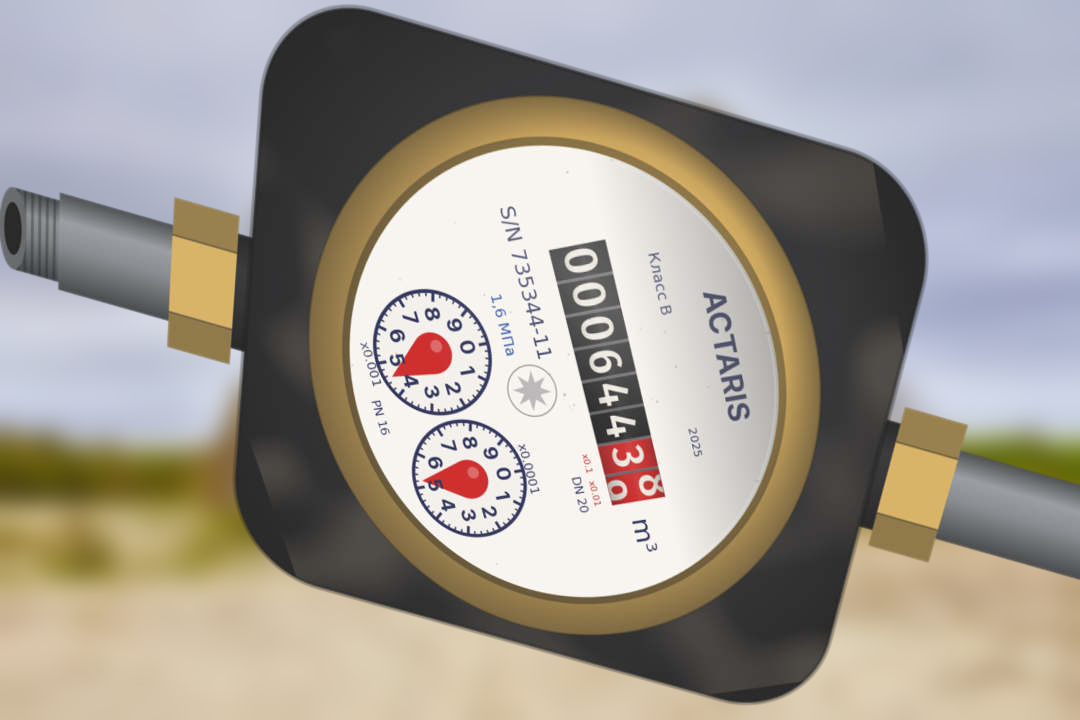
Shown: 644.3845 m³
